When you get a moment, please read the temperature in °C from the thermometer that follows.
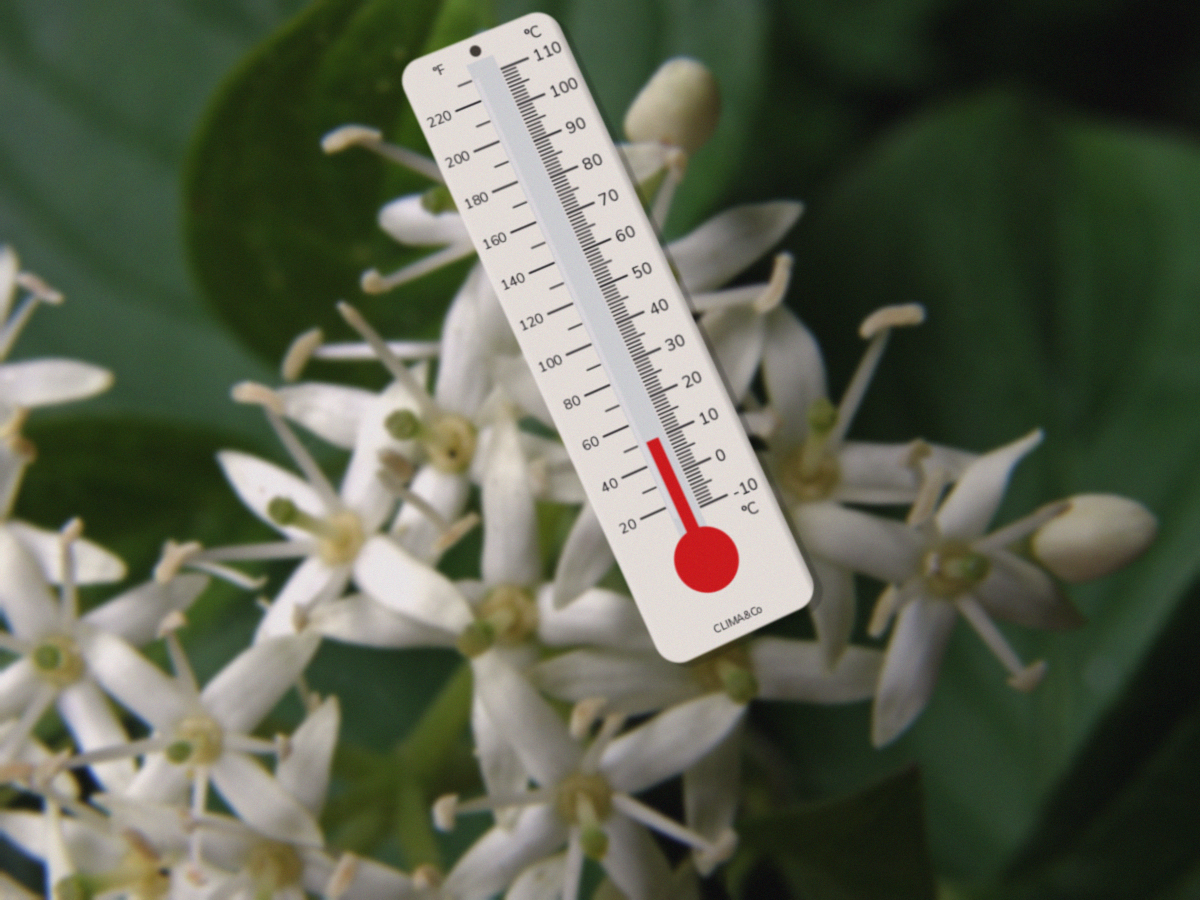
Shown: 10 °C
